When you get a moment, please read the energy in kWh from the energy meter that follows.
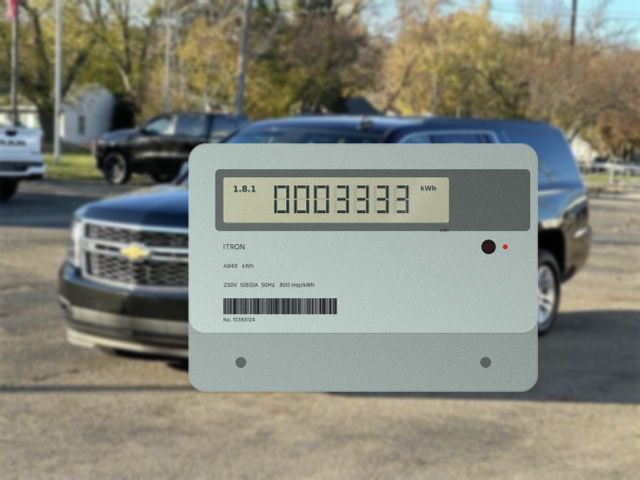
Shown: 3333 kWh
